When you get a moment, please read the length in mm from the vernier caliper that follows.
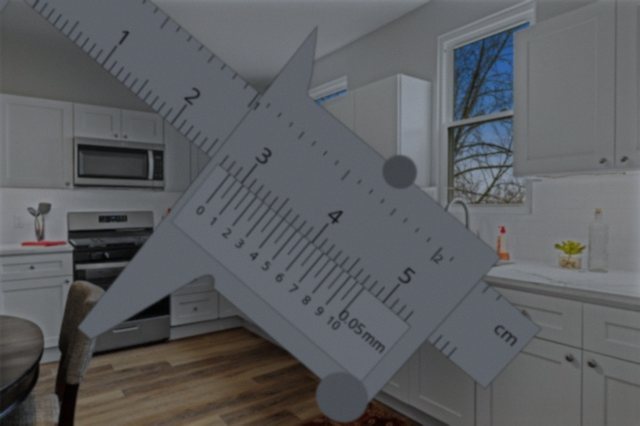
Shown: 28.4 mm
